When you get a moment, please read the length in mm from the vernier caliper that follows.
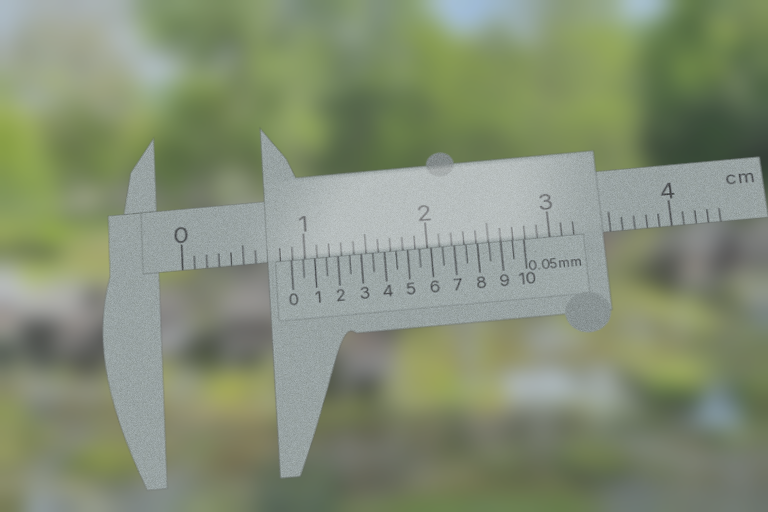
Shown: 8.9 mm
